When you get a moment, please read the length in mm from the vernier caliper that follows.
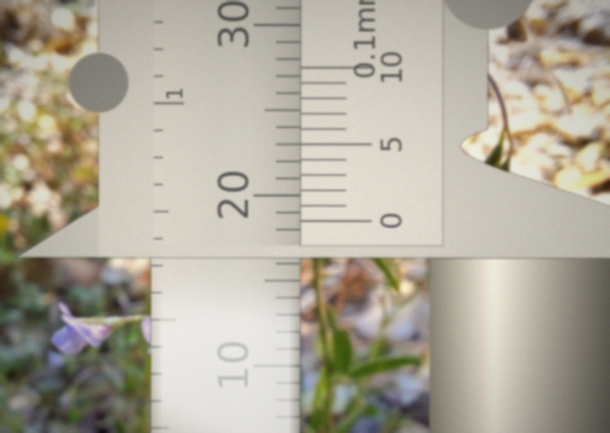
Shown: 18.5 mm
